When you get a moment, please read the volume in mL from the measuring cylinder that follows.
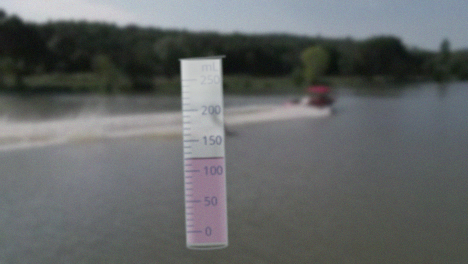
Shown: 120 mL
